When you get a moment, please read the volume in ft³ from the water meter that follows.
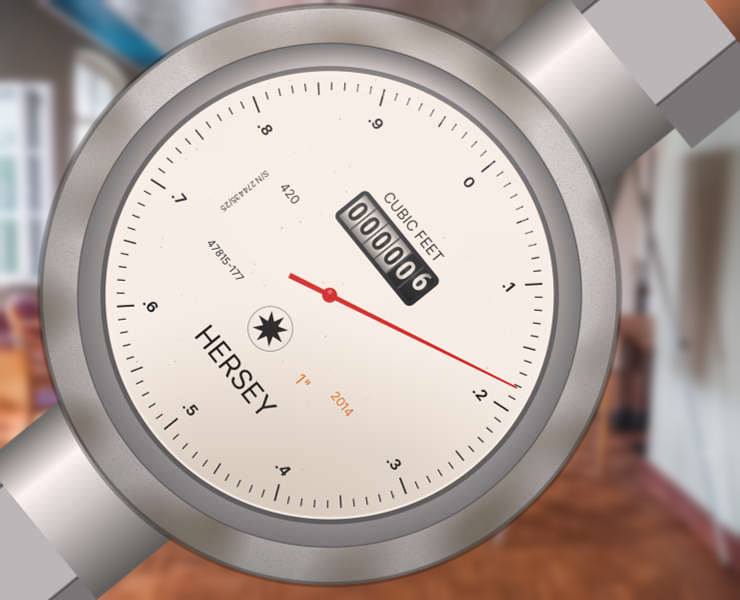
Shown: 6.18 ft³
